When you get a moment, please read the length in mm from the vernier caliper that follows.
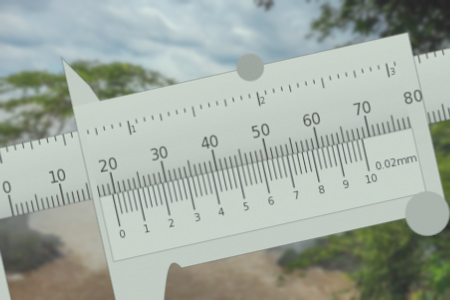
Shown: 19.5 mm
